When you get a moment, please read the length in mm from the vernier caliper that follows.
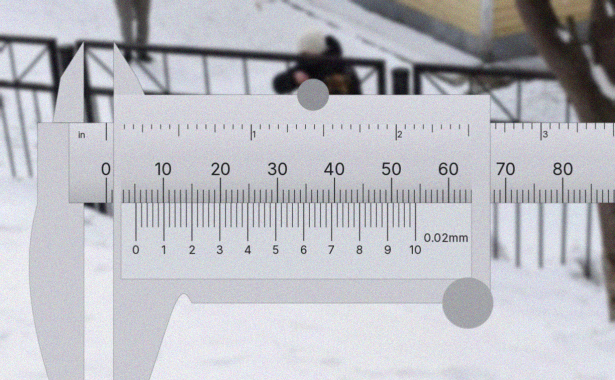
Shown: 5.2 mm
